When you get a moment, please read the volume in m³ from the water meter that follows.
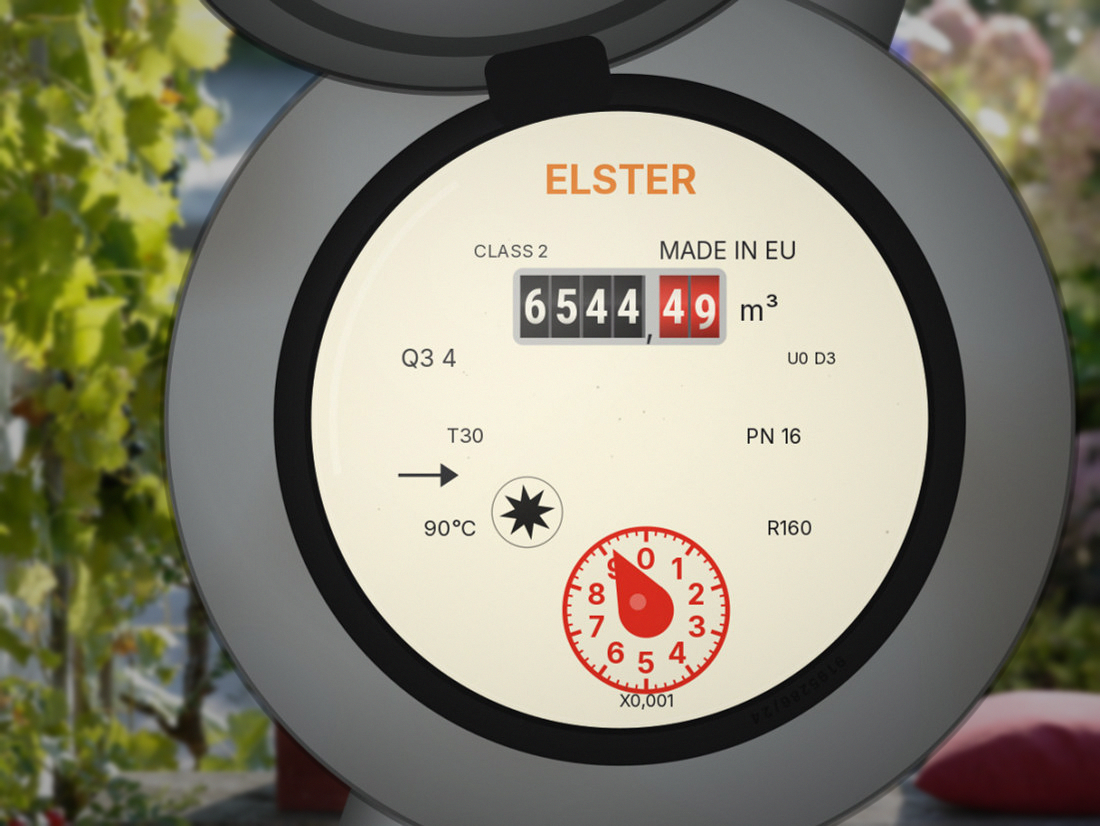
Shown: 6544.489 m³
